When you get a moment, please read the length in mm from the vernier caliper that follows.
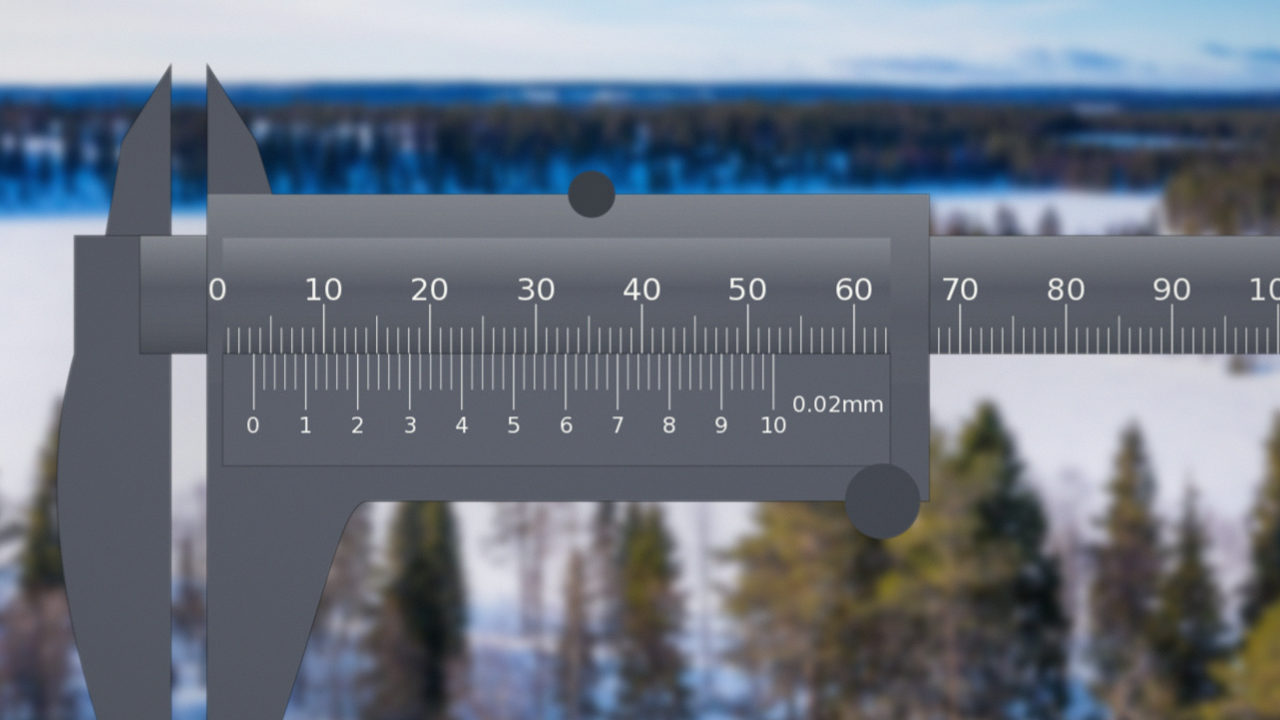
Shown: 3.4 mm
